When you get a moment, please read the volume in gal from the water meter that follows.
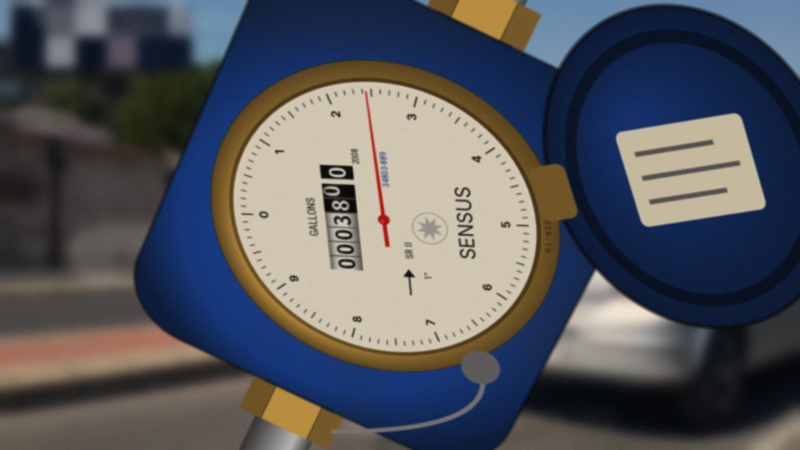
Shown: 3802.4 gal
